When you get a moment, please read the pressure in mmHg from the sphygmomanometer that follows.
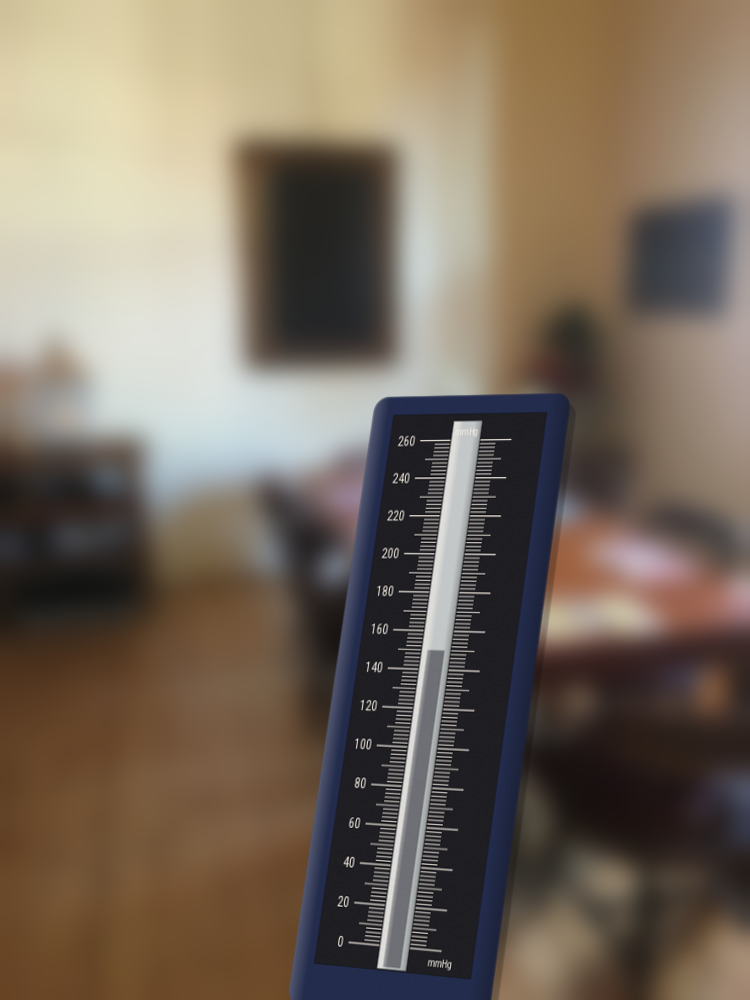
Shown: 150 mmHg
